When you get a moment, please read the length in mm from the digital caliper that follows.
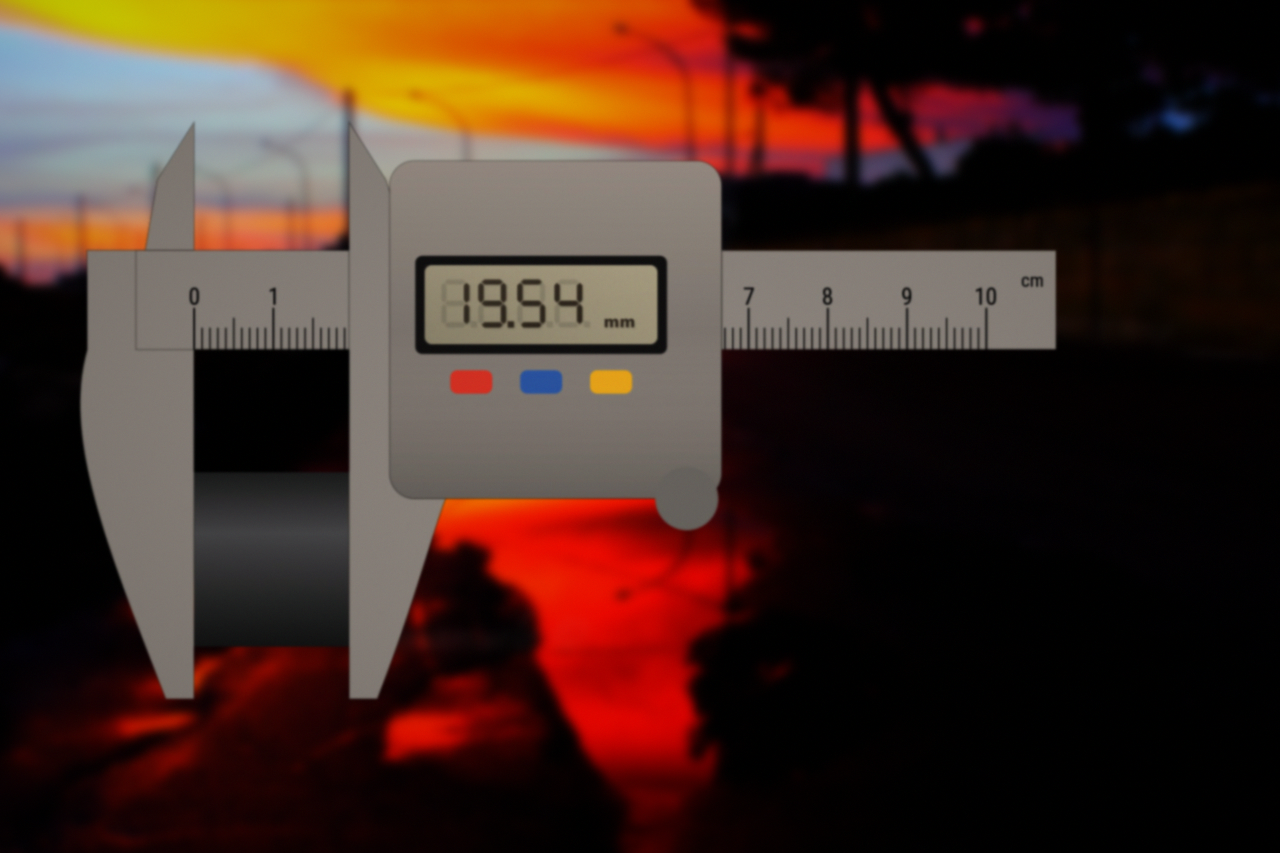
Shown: 19.54 mm
